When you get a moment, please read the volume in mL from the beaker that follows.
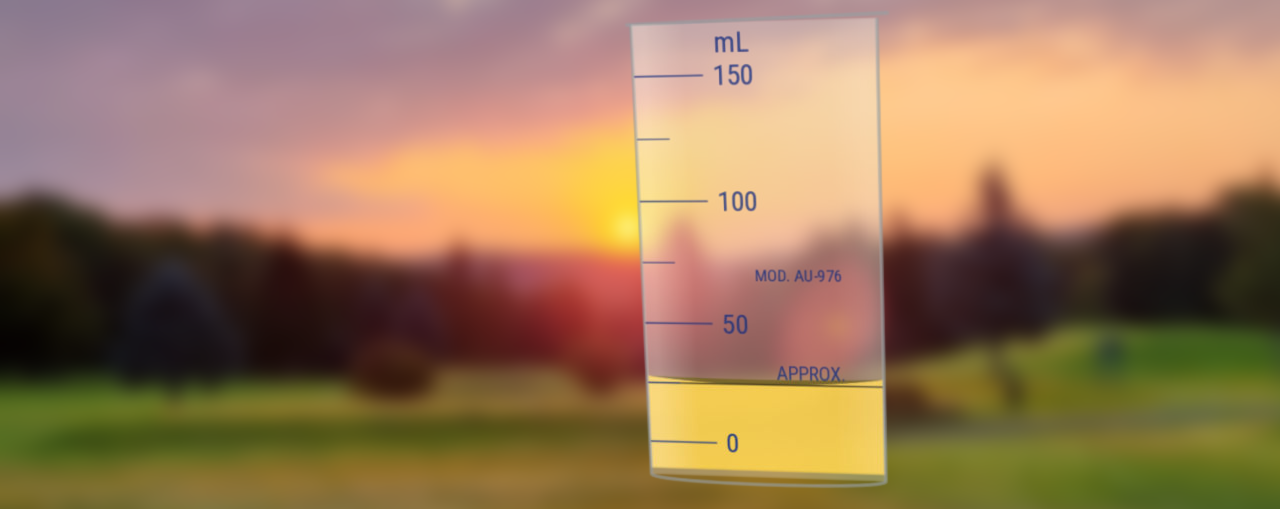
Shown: 25 mL
